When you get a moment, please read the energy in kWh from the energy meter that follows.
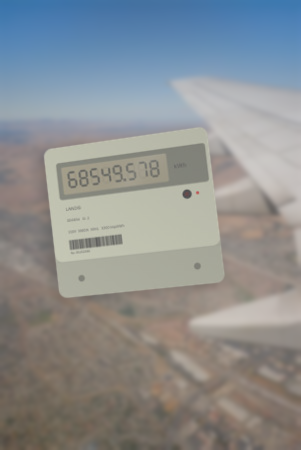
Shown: 68549.578 kWh
